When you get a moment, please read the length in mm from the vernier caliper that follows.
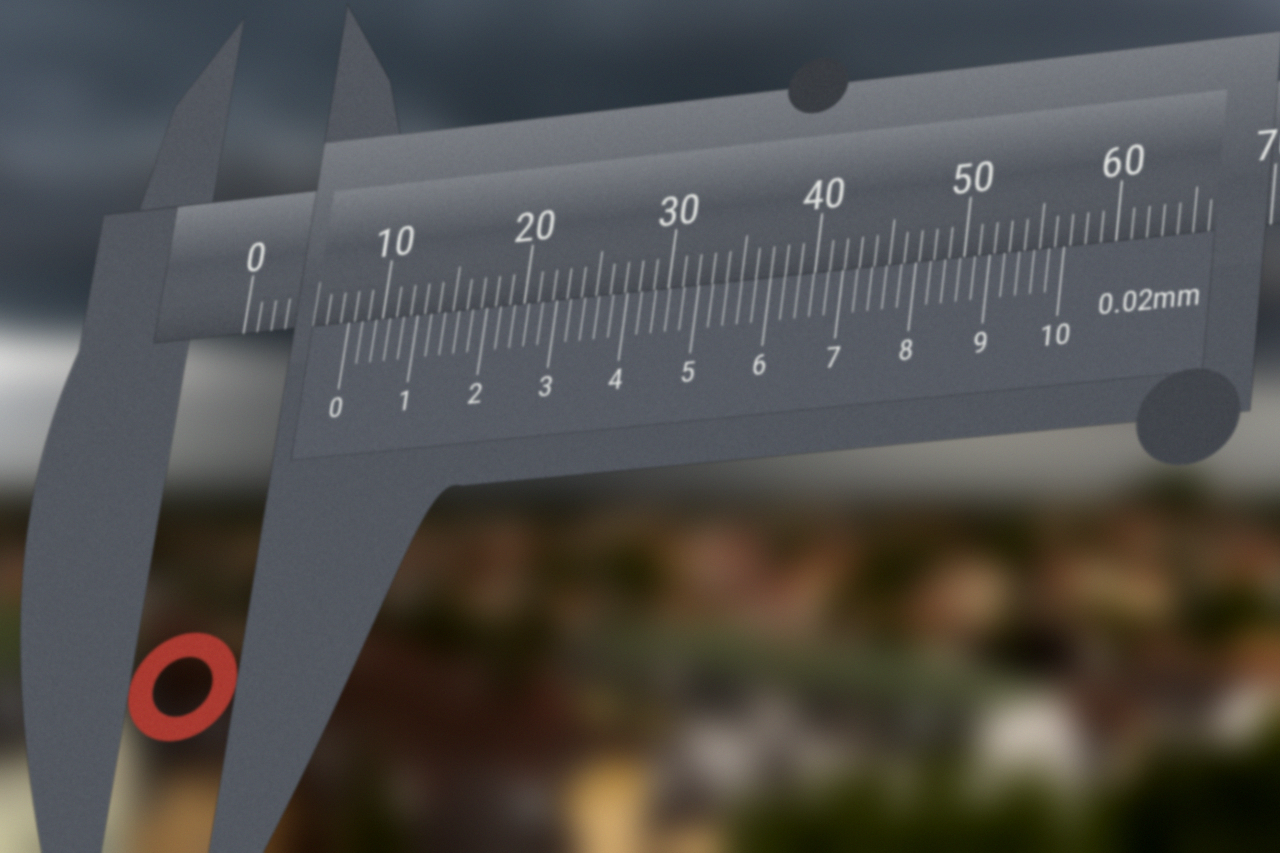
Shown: 7.6 mm
